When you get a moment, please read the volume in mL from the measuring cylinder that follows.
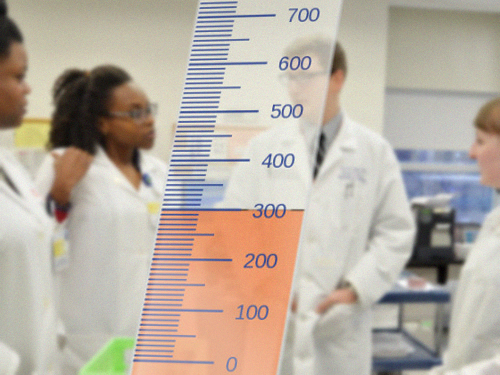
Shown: 300 mL
